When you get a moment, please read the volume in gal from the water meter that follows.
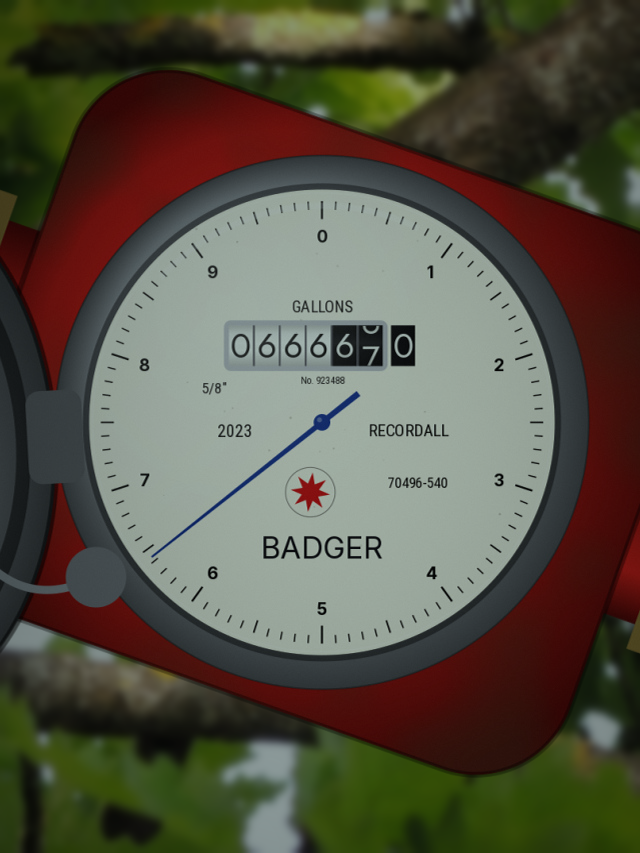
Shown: 666666.4 gal
